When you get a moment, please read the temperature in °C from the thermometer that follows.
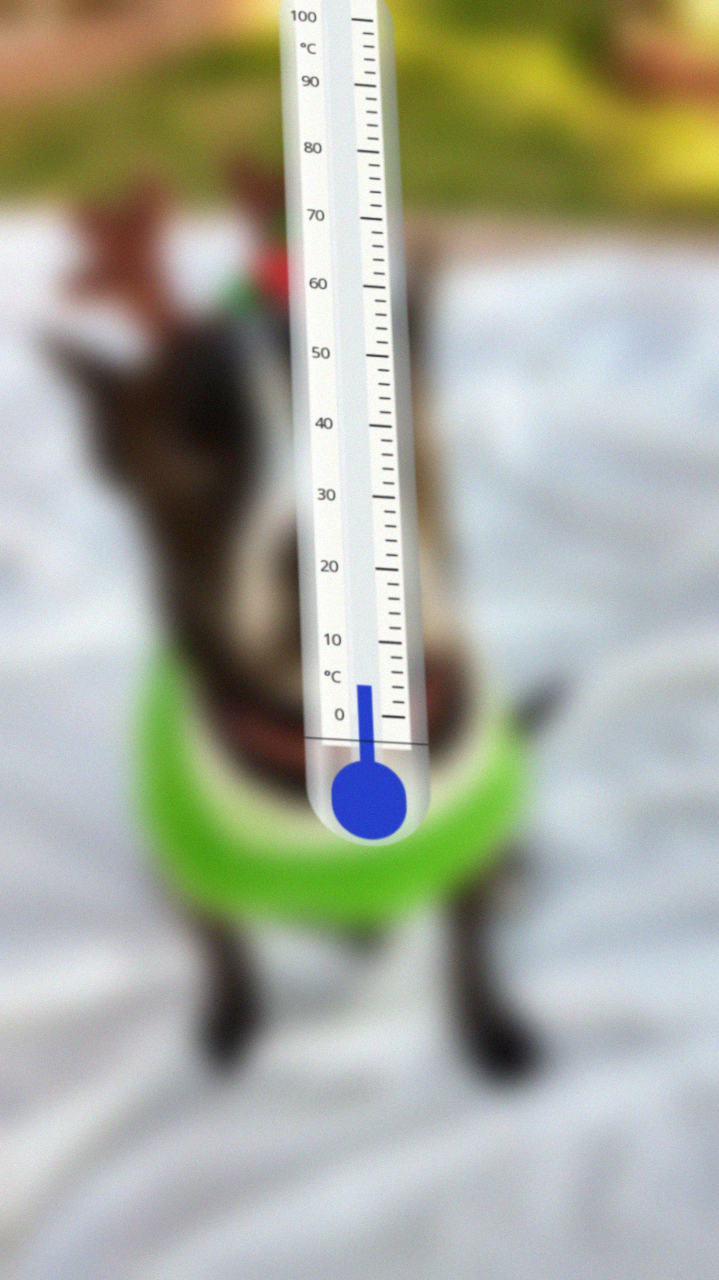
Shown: 4 °C
